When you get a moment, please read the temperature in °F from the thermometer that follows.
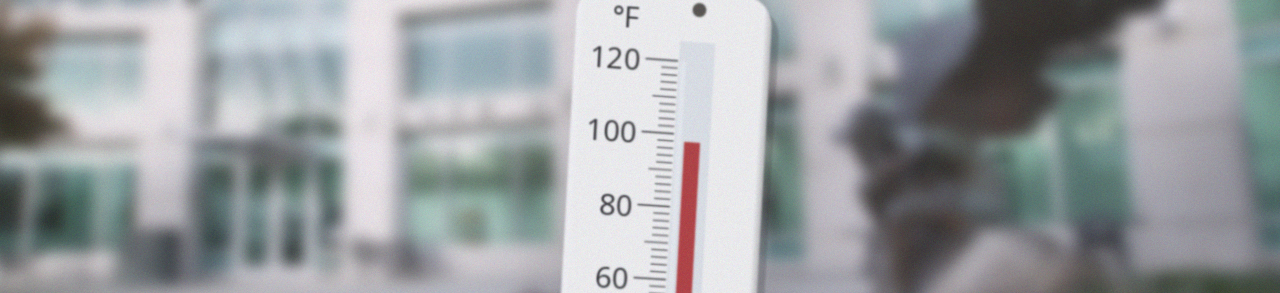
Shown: 98 °F
